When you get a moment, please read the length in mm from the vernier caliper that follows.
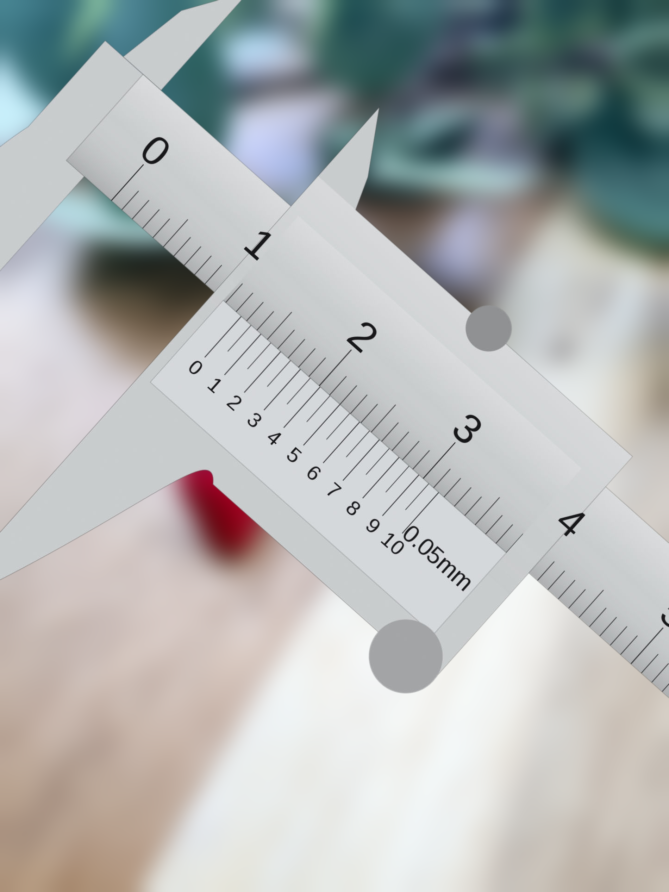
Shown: 12.5 mm
